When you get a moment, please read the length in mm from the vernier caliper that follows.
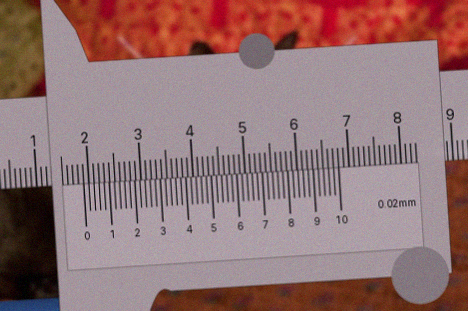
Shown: 19.0 mm
